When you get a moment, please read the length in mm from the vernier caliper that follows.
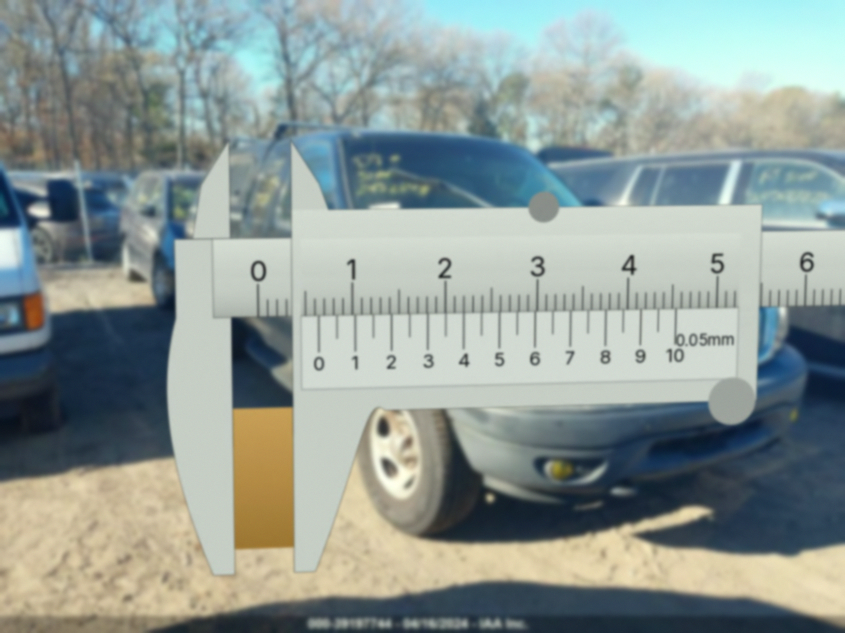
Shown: 6.4 mm
